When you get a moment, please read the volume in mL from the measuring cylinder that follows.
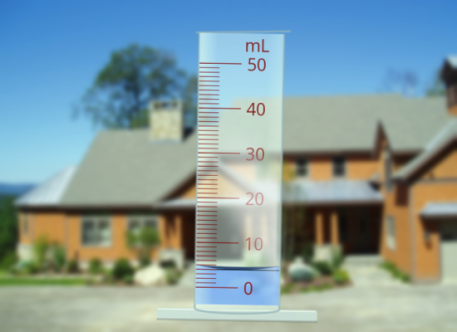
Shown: 4 mL
